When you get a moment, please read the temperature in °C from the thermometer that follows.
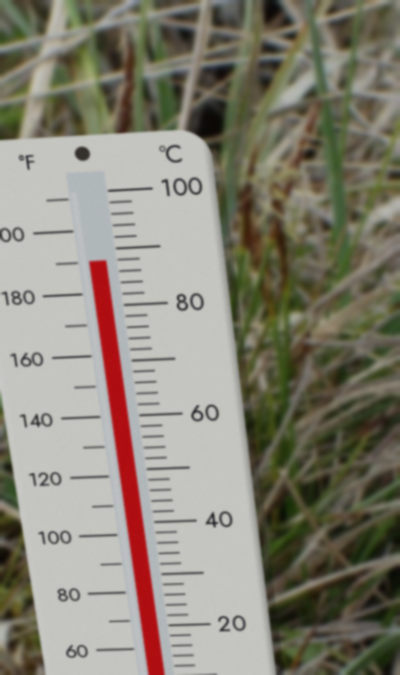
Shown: 88 °C
